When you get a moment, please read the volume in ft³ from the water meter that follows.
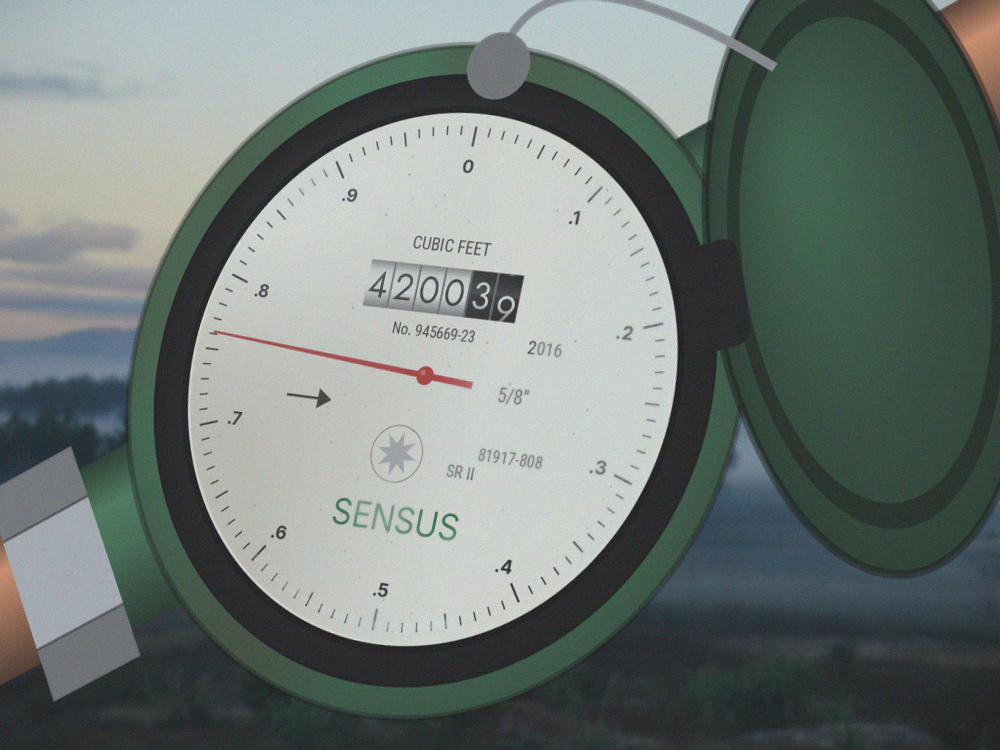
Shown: 420038.76 ft³
